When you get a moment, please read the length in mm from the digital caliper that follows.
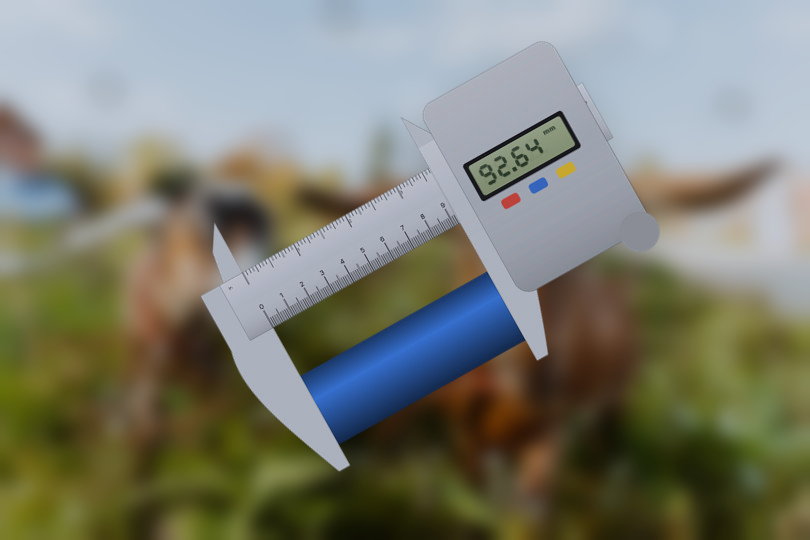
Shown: 92.64 mm
